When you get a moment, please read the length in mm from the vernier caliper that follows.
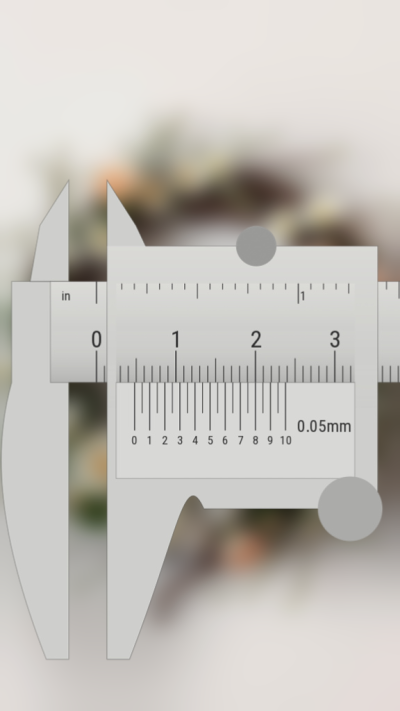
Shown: 4.8 mm
